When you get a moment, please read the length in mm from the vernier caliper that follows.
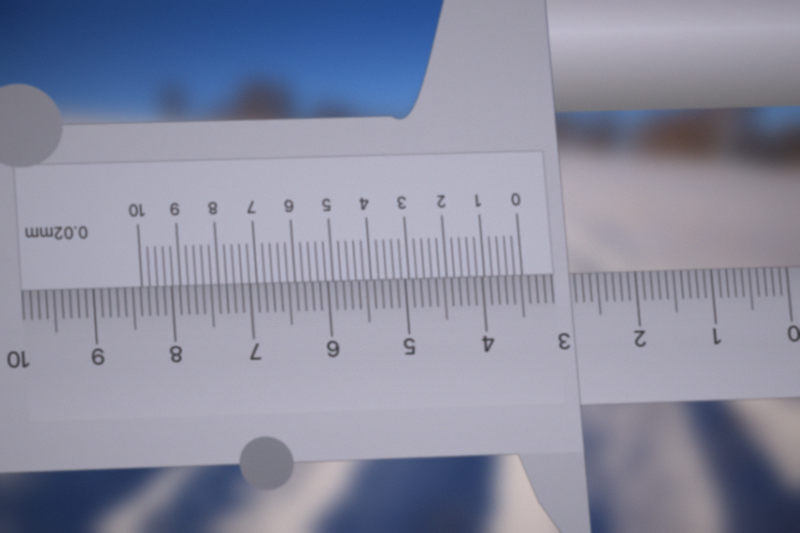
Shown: 34.8 mm
